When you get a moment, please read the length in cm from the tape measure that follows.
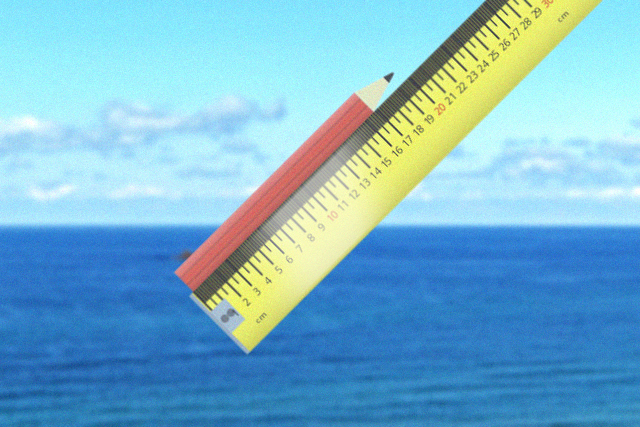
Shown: 19.5 cm
